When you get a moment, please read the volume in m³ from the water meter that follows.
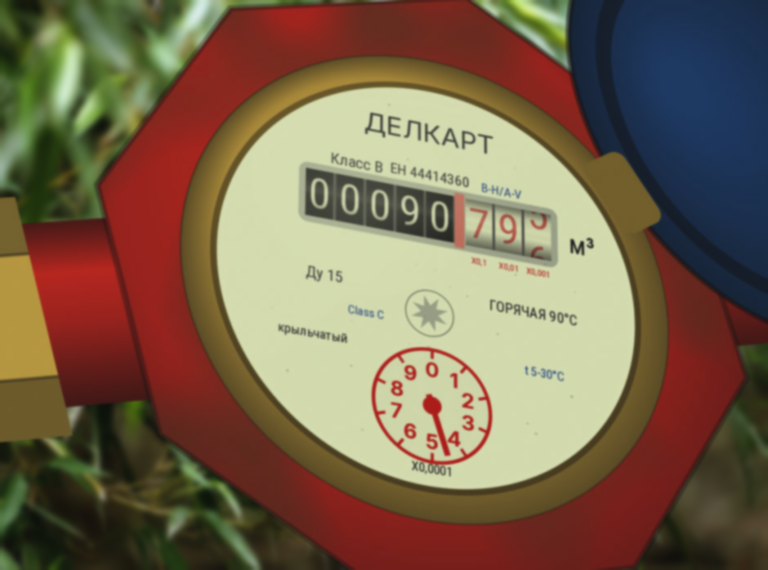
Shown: 90.7954 m³
